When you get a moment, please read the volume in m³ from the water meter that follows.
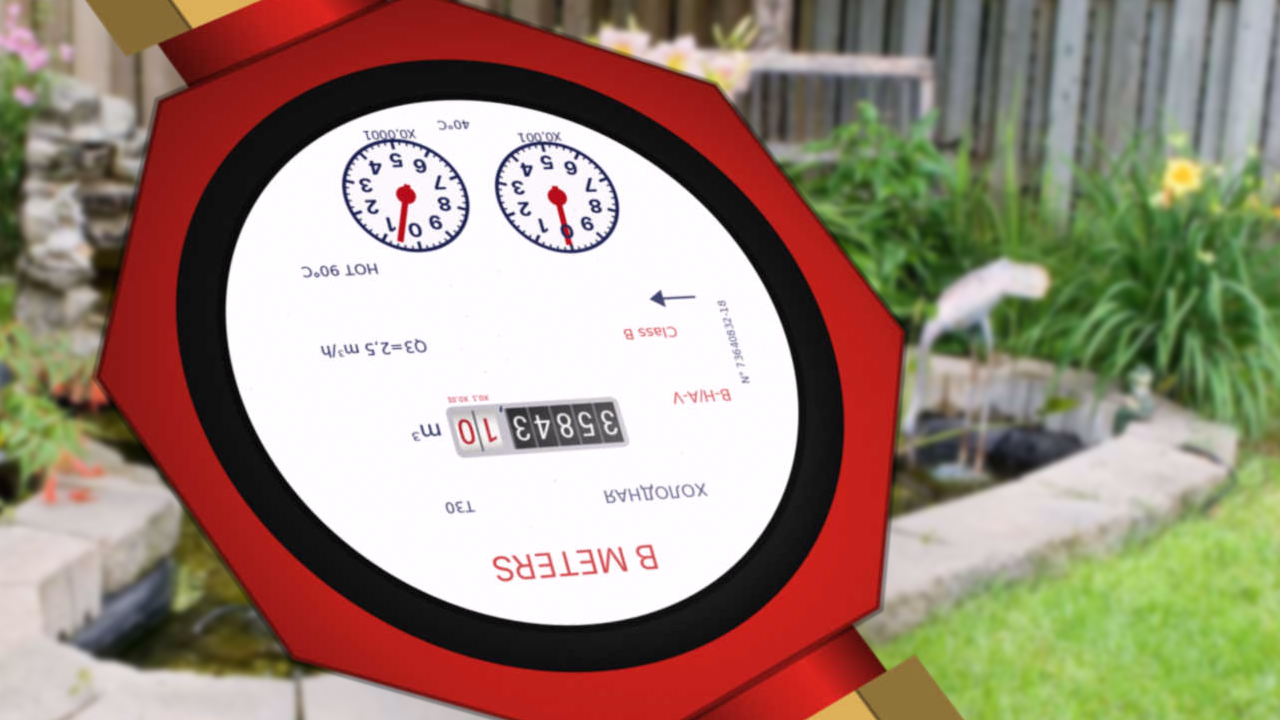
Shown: 35843.1000 m³
